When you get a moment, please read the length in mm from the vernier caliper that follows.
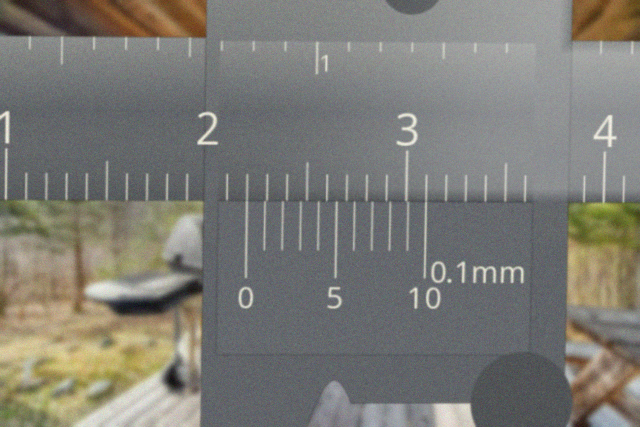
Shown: 22.0 mm
